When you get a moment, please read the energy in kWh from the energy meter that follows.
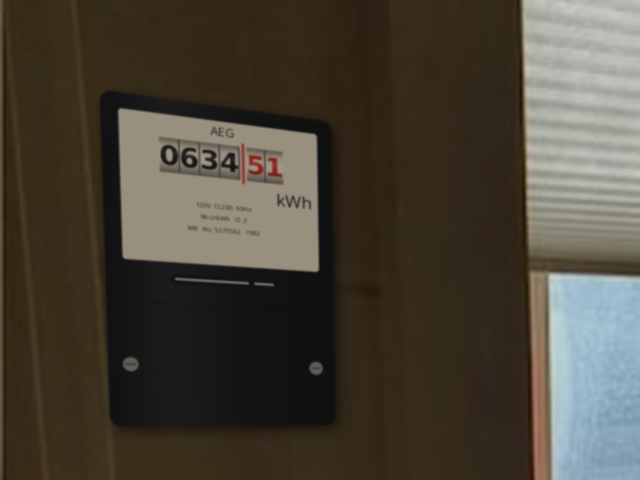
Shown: 634.51 kWh
